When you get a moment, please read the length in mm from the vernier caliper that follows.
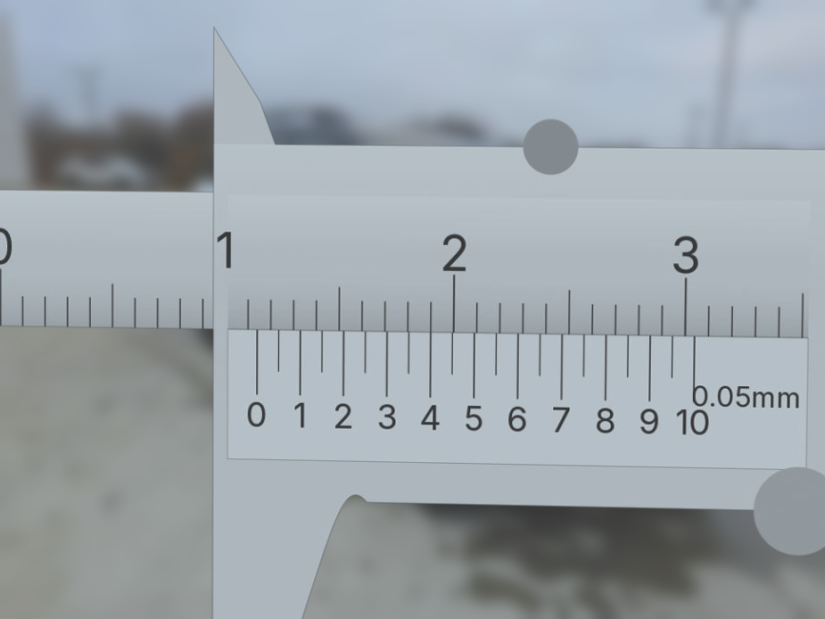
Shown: 11.40 mm
